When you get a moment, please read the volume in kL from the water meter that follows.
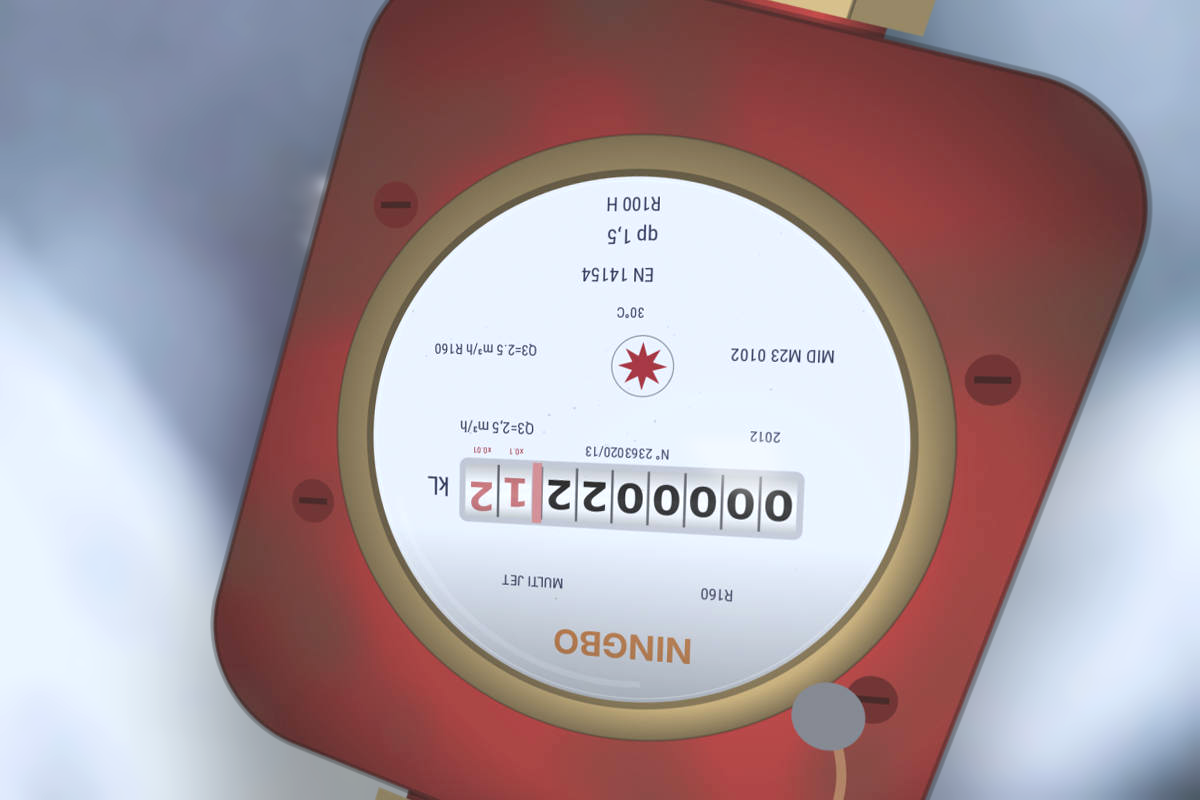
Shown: 22.12 kL
